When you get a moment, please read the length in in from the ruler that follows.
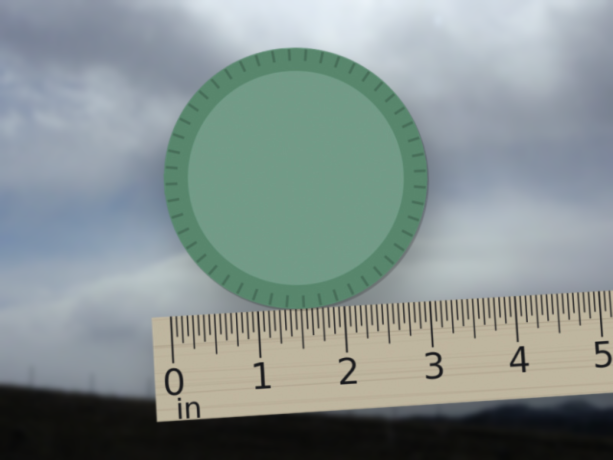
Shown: 3.0625 in
